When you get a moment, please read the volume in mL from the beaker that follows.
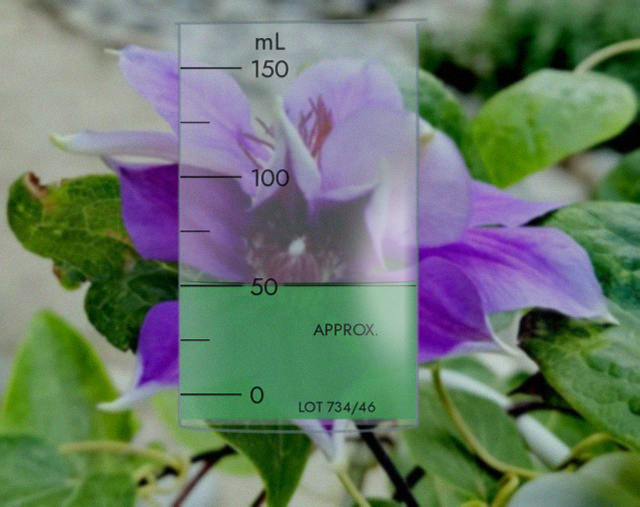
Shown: 50 mL
